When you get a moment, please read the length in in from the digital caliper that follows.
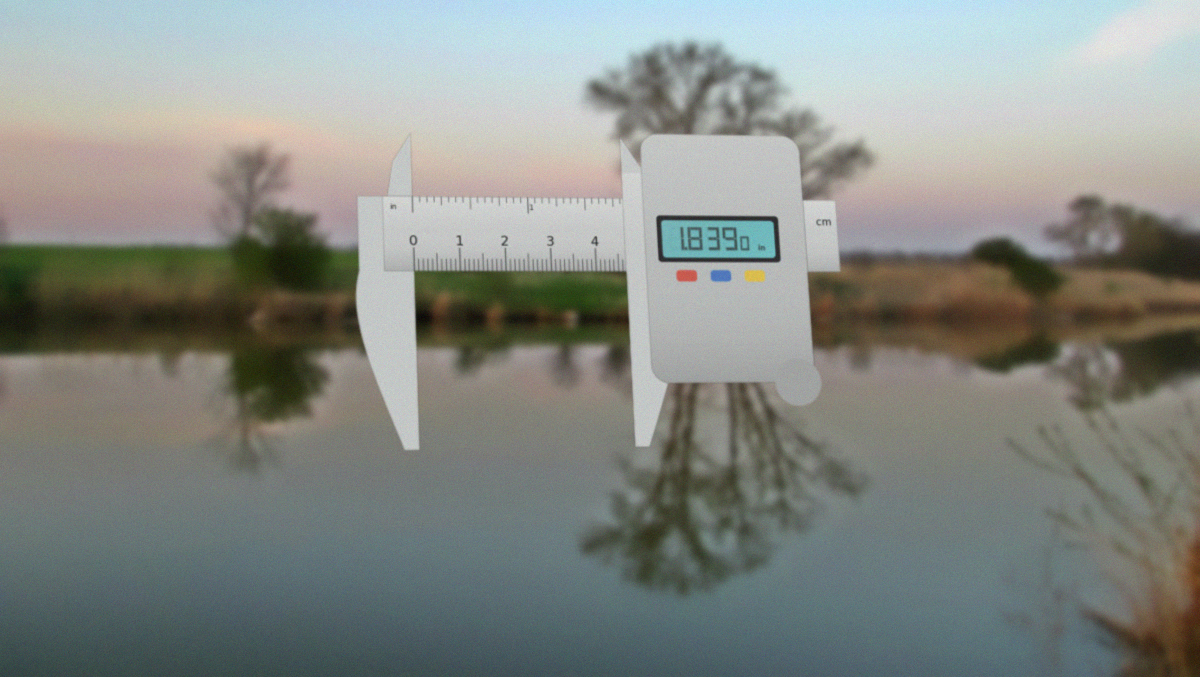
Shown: 1.8390 in
